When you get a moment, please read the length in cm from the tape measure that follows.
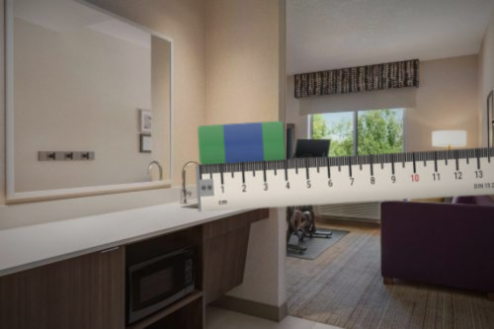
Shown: 4 cm
